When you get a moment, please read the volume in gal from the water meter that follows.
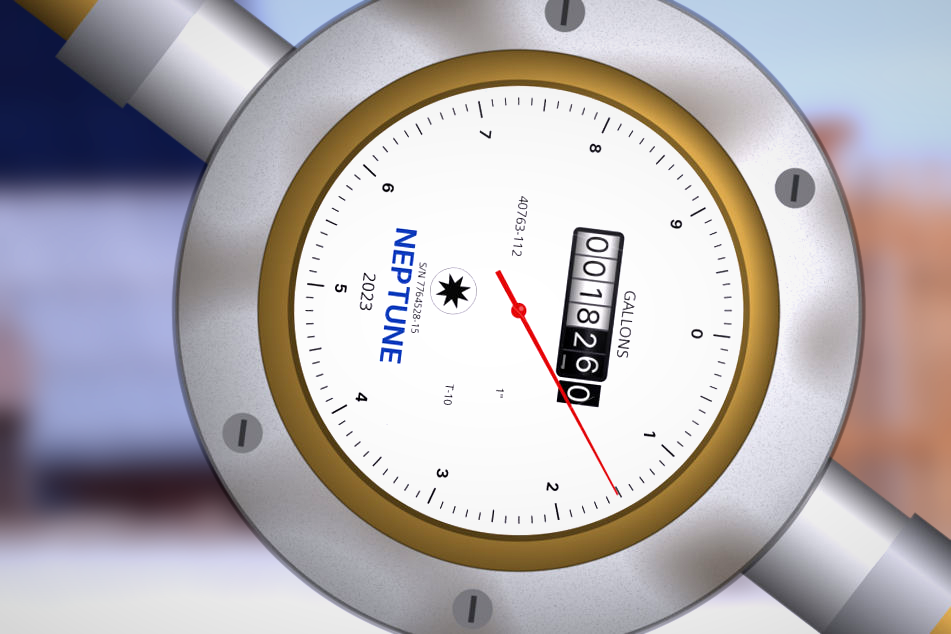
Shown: 18261.5 gal
